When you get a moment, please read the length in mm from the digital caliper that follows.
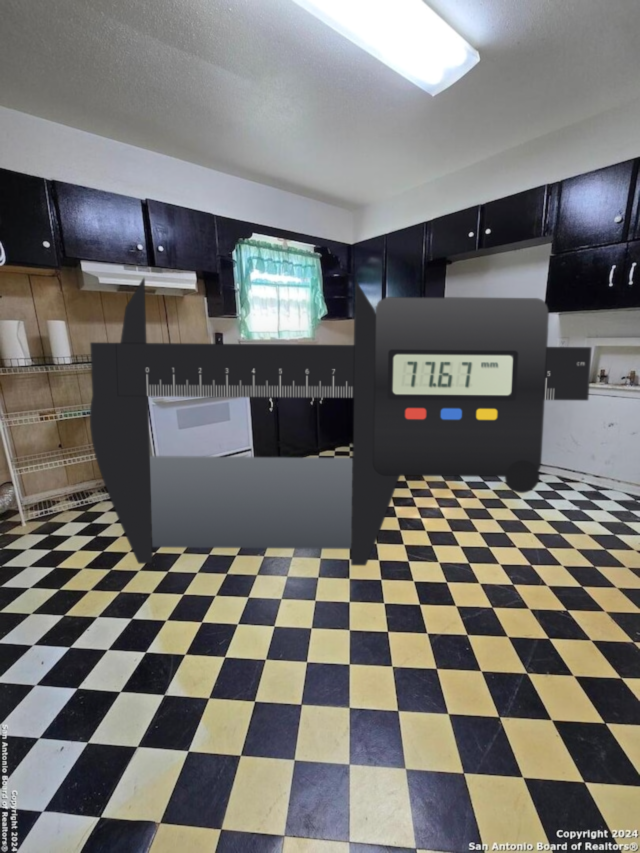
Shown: 77.67 mm
